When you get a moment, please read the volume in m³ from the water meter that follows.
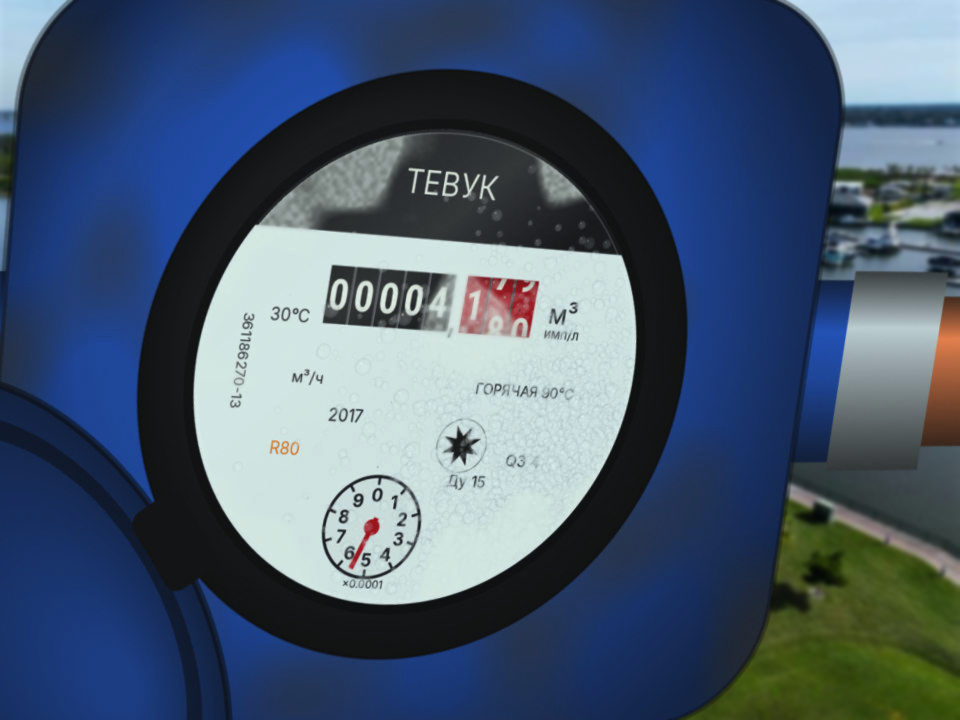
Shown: 4.1795 m³
